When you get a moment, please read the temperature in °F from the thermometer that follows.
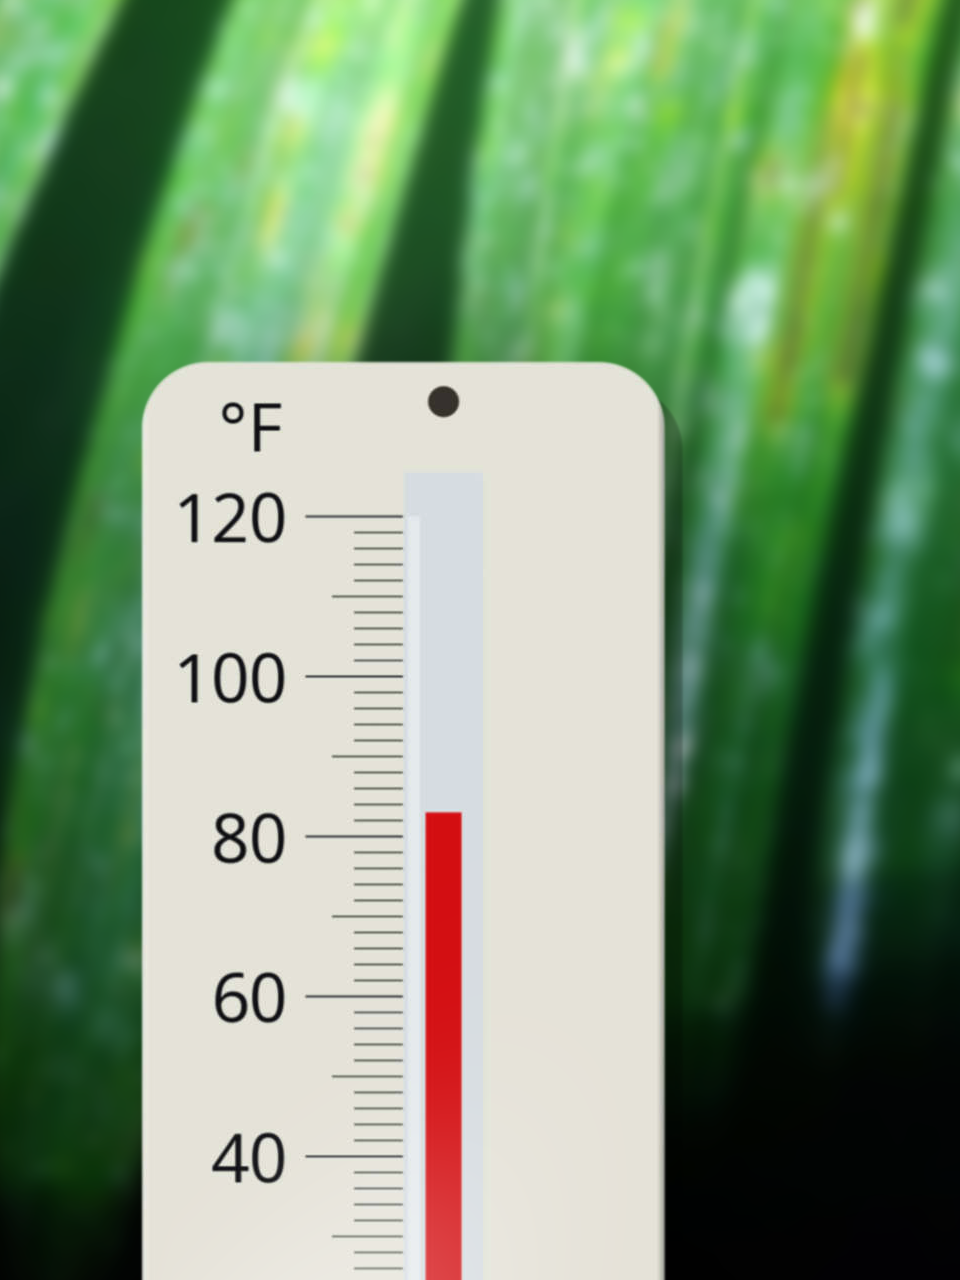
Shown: 83 °F
